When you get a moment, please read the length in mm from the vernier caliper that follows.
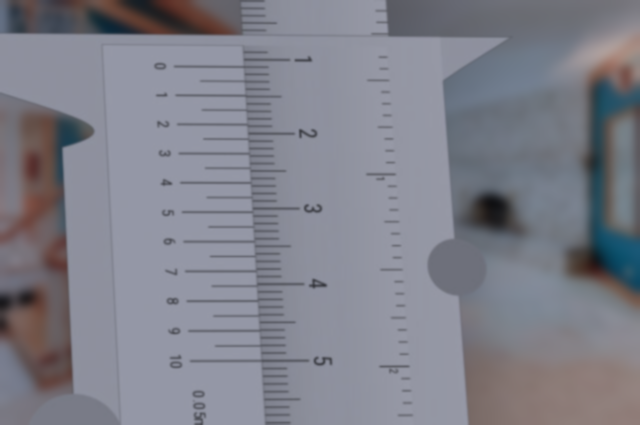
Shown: 11.0 mm
